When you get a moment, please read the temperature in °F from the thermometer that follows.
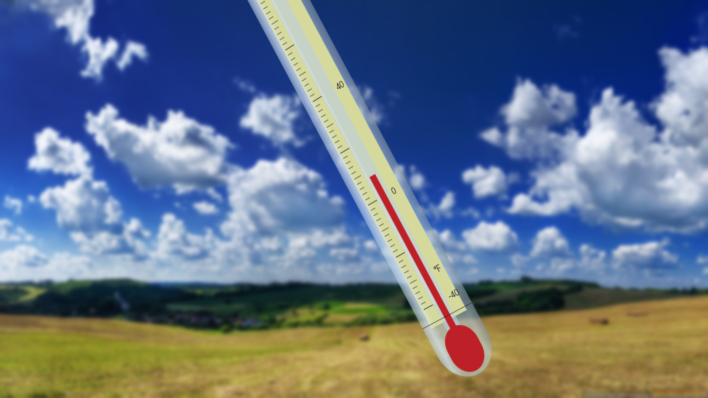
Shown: 8 °F
